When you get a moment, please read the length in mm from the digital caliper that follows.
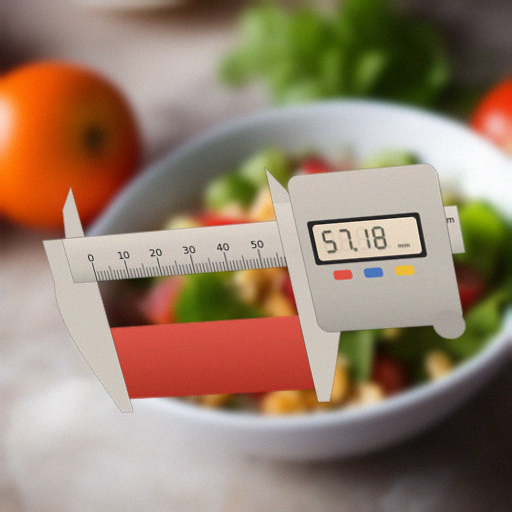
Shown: 57.18 mm
